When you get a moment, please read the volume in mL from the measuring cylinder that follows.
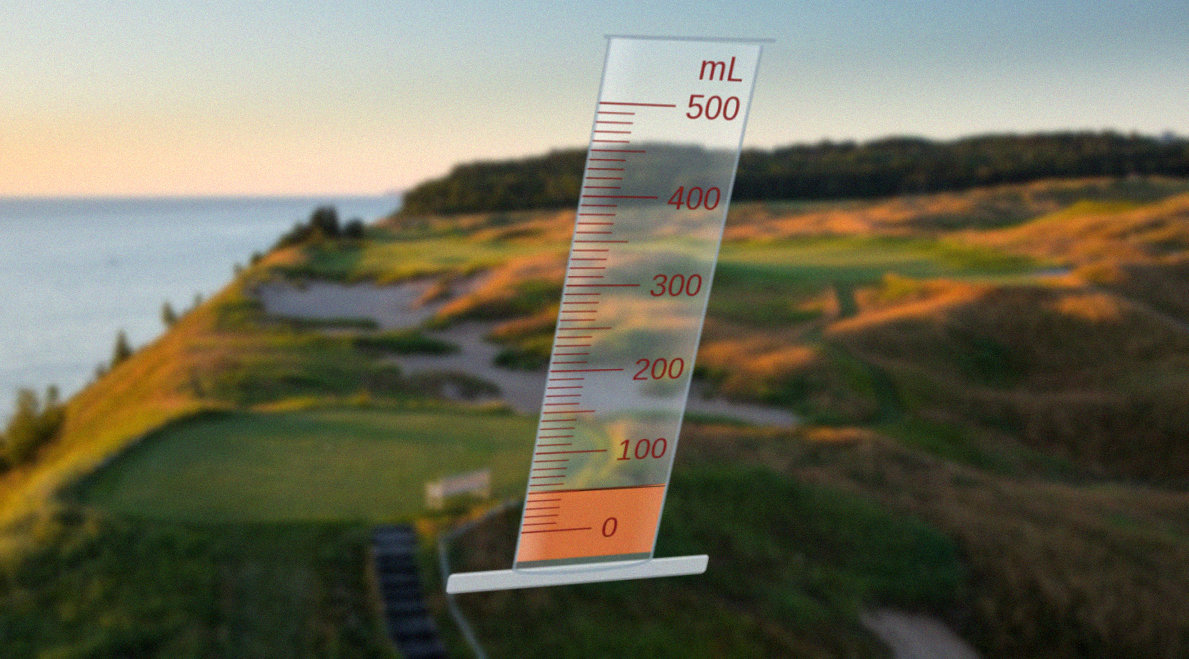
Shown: 50 mL
